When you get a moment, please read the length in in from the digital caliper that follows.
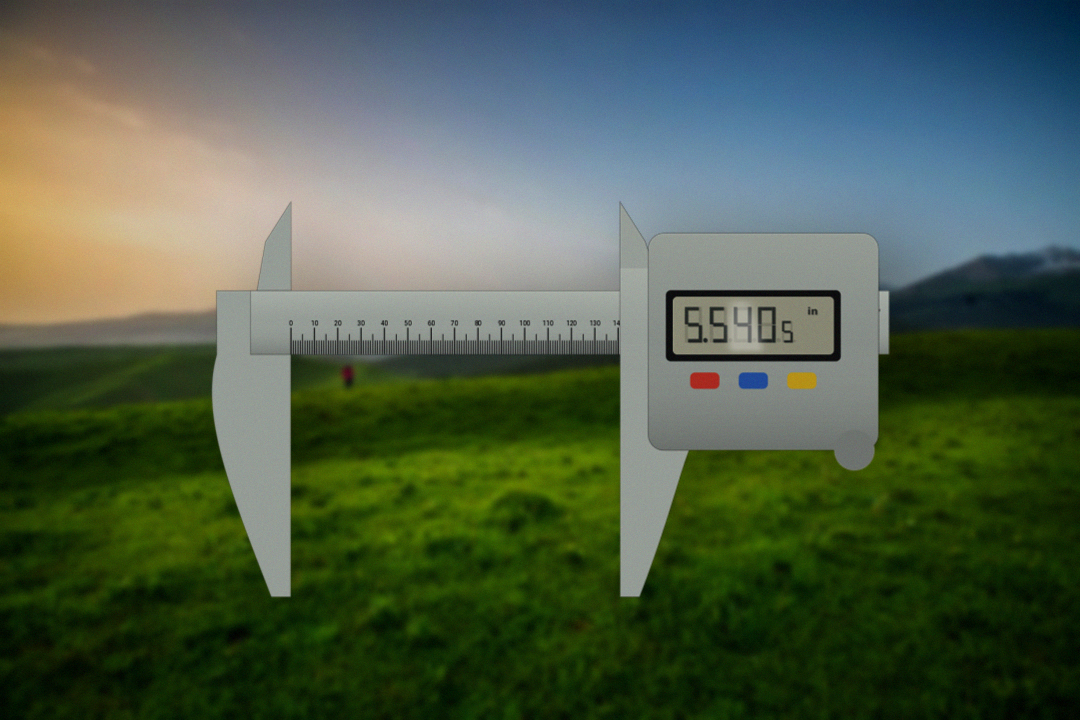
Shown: 5.5405 in
